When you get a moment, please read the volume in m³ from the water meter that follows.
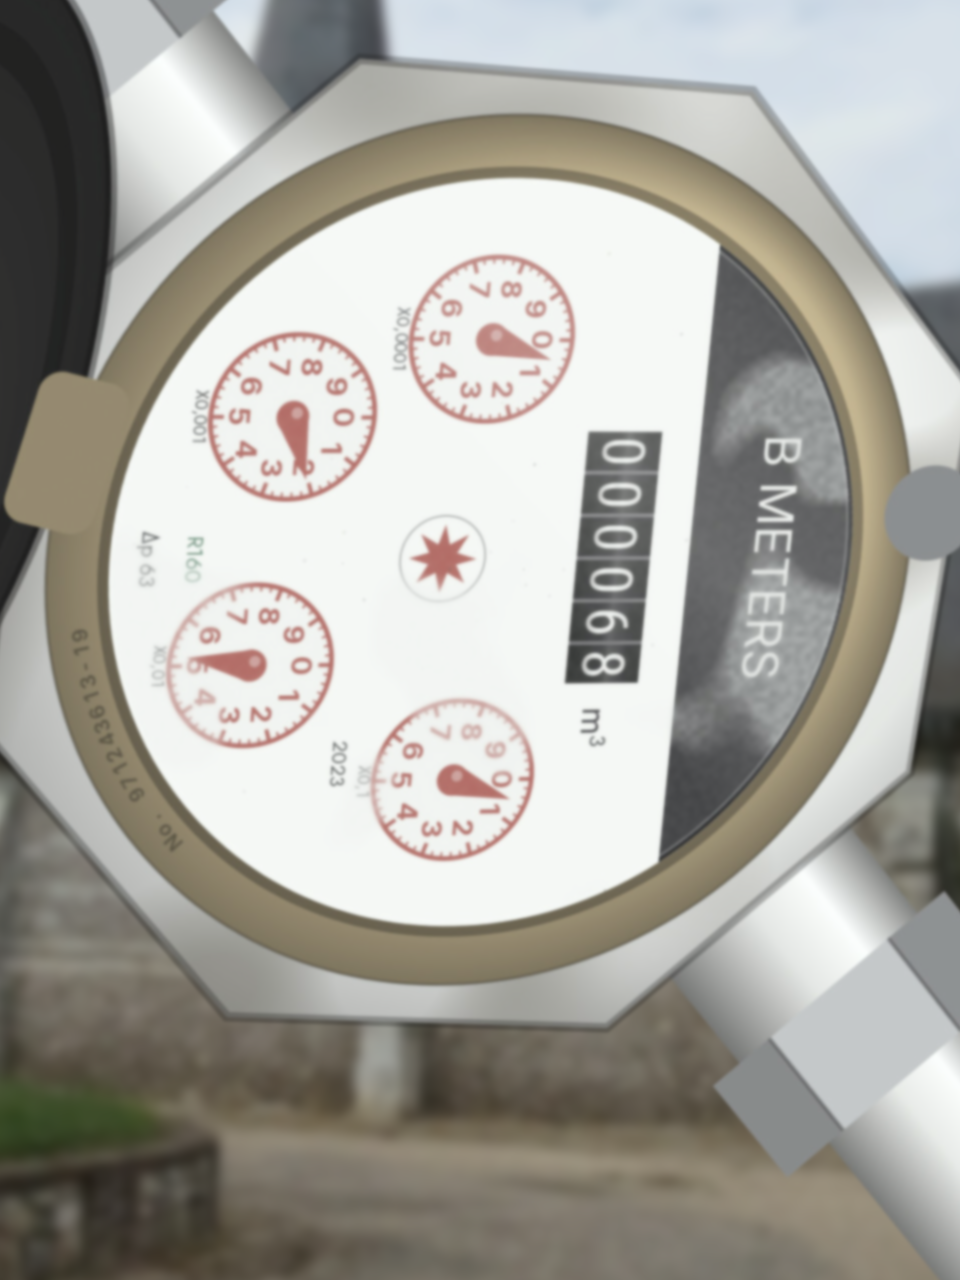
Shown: 68.0520 m³
